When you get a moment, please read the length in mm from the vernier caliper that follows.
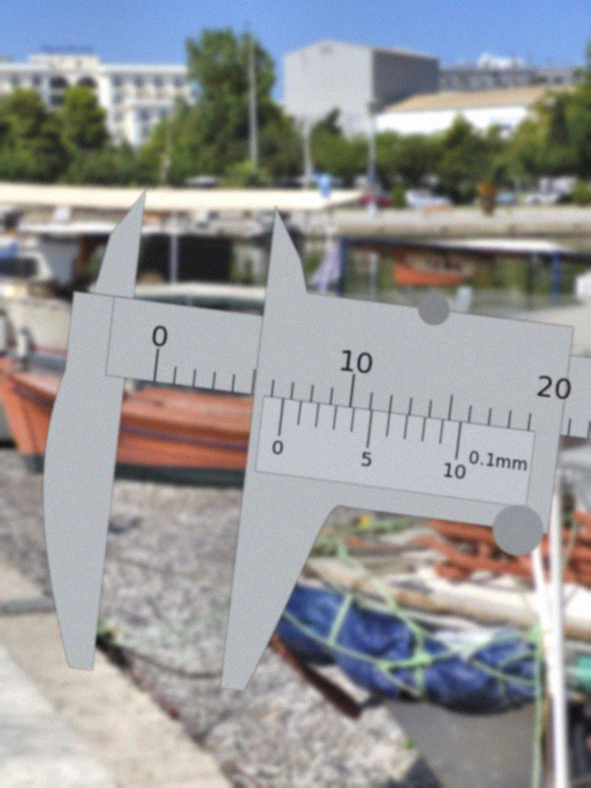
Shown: 6.6 mm
